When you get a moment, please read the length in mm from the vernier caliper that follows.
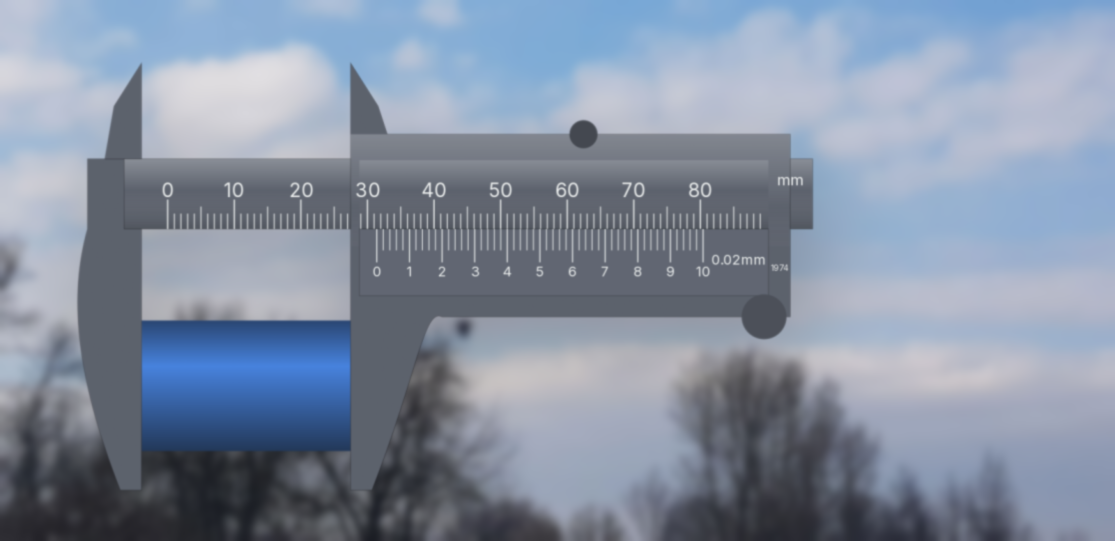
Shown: 31.4 mm
